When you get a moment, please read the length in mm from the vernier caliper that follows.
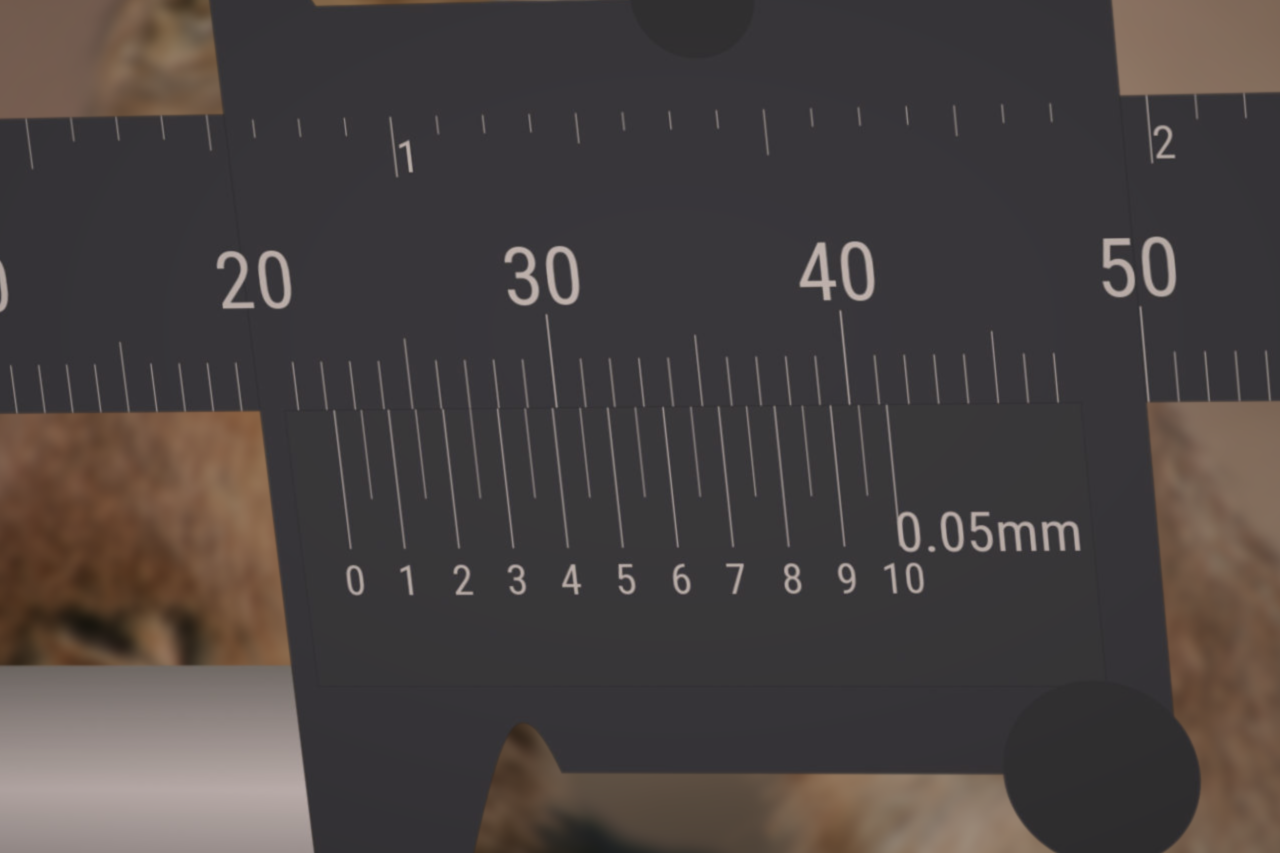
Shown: 22.25 mm
